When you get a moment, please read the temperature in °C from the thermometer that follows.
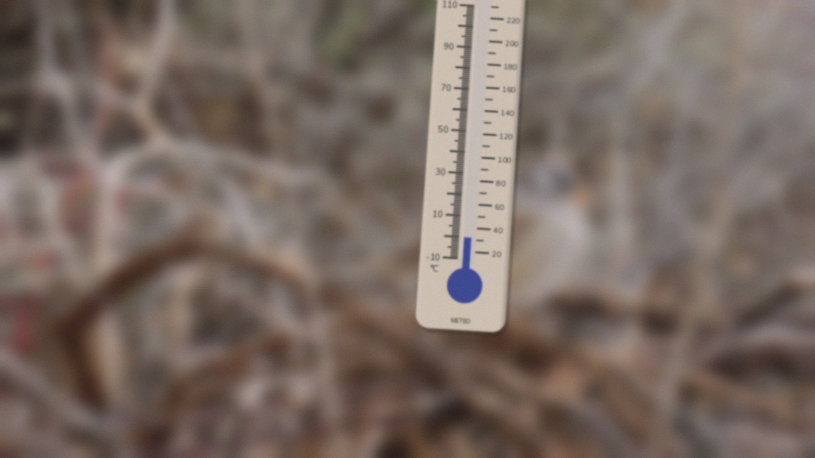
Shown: 0 °C
